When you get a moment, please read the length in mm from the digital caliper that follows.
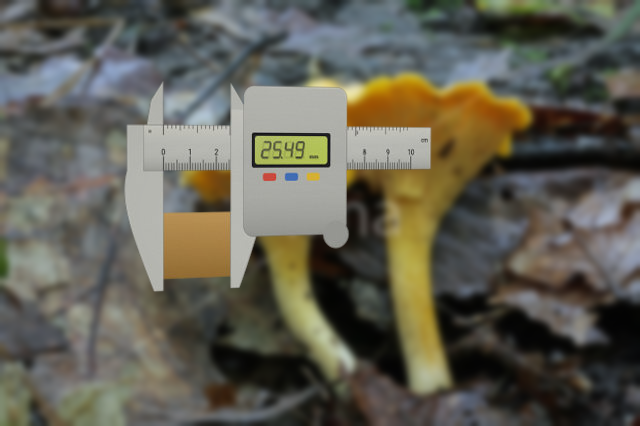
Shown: 25.49 mm
